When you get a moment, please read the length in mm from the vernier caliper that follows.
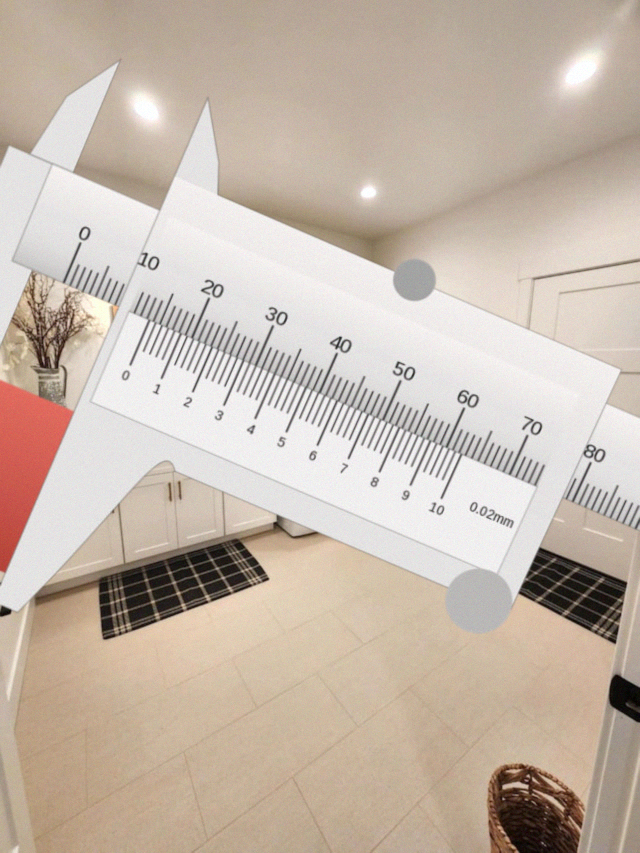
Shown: 13.4 mm
